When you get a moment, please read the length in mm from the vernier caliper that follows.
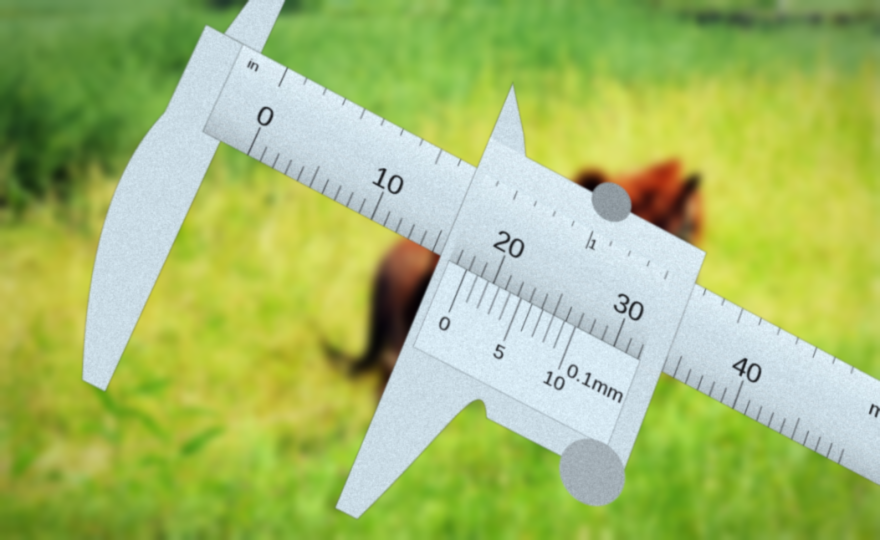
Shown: 17.8 mm
